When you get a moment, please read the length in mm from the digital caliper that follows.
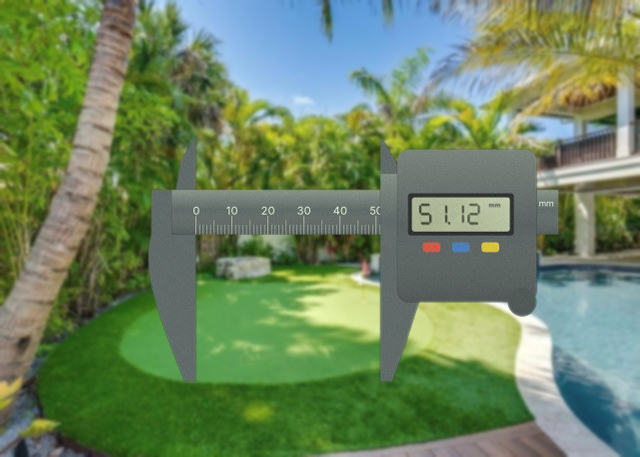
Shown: 51.12 mm
